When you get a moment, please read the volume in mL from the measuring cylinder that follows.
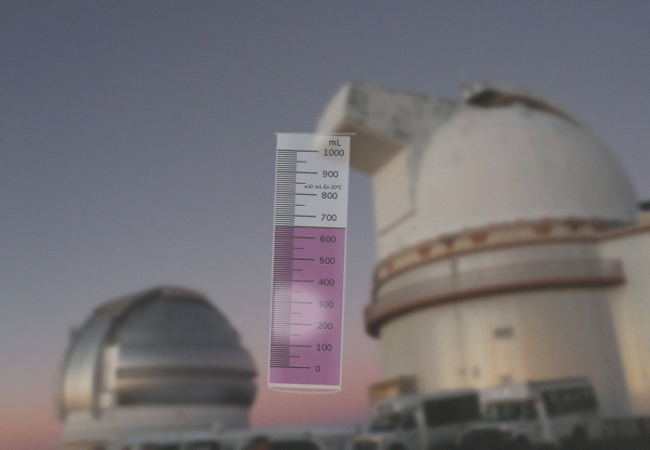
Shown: 650 mL
